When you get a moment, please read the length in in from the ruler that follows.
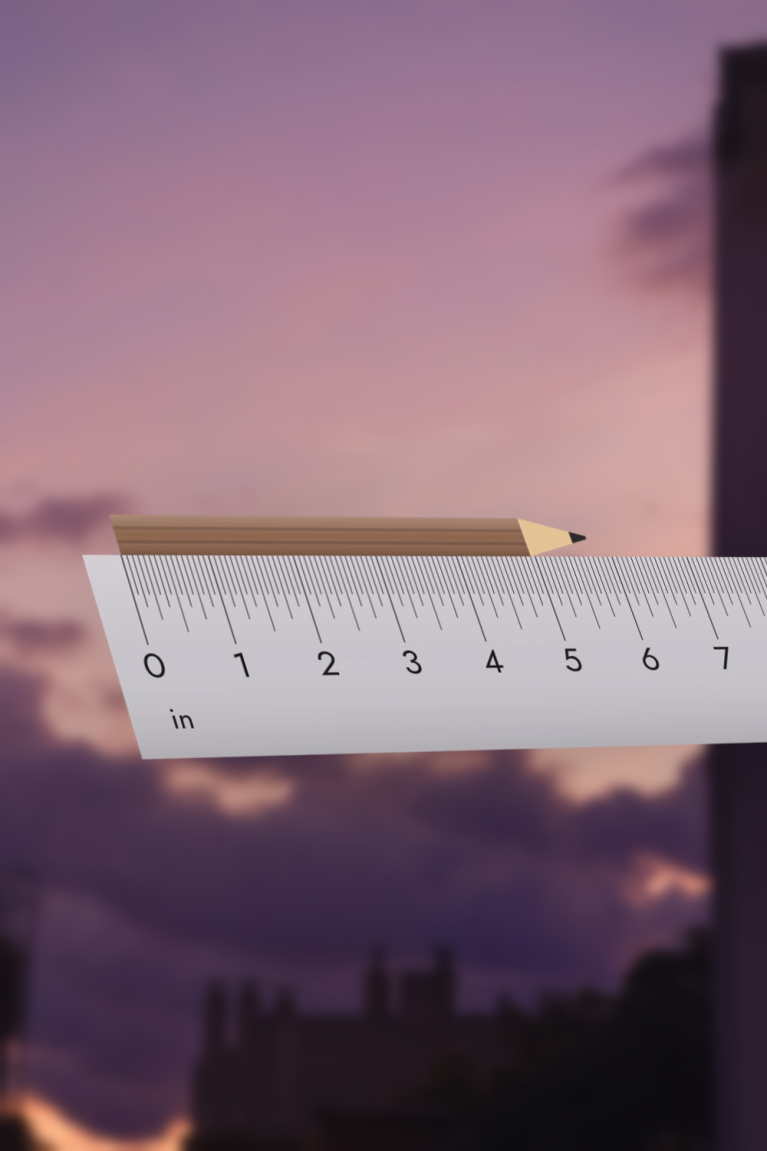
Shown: 5.75 in
